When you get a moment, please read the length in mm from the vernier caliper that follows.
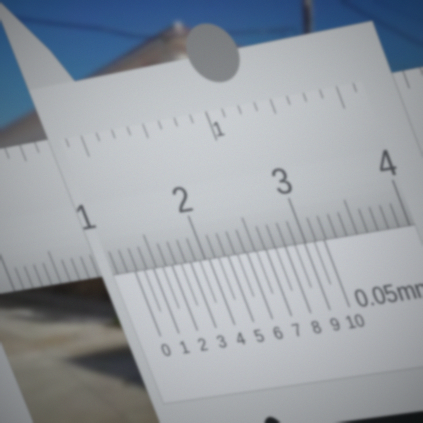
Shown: 12.8 mm
